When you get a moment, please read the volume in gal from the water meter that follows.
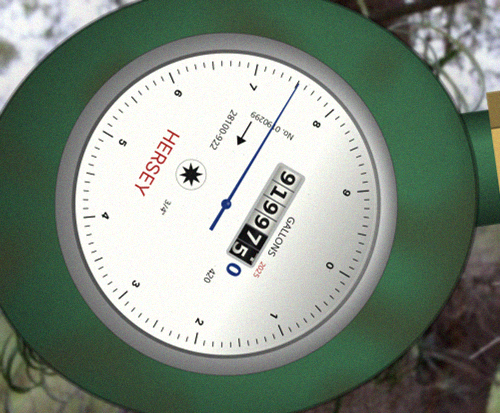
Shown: 9199747.5 gal
